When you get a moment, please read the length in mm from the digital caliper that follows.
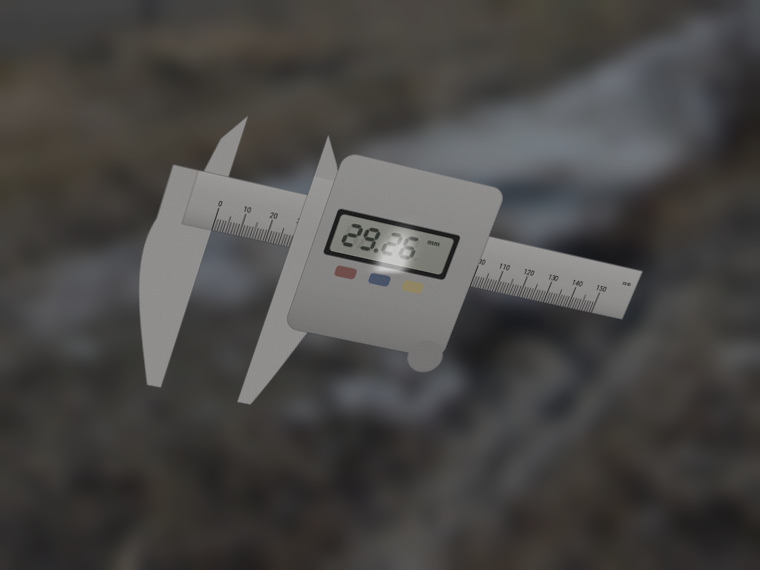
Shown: 29.26 mm
